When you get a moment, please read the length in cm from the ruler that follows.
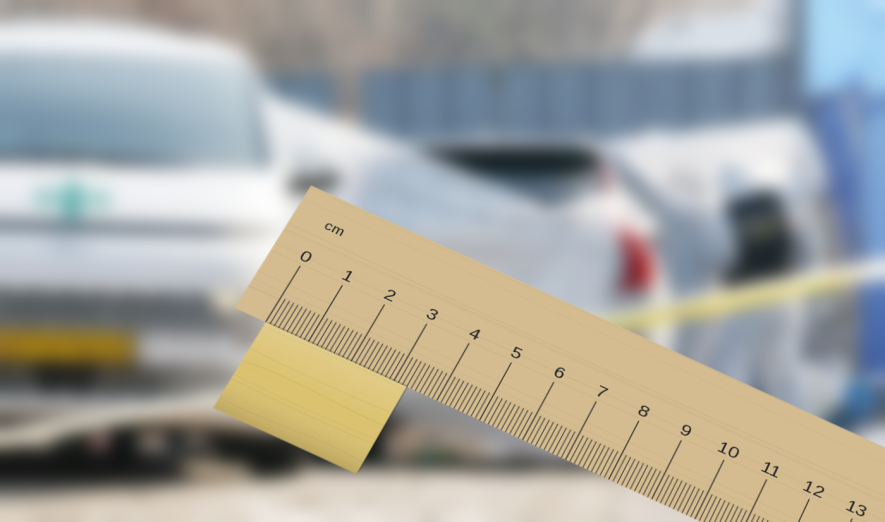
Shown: 3.3 cm
